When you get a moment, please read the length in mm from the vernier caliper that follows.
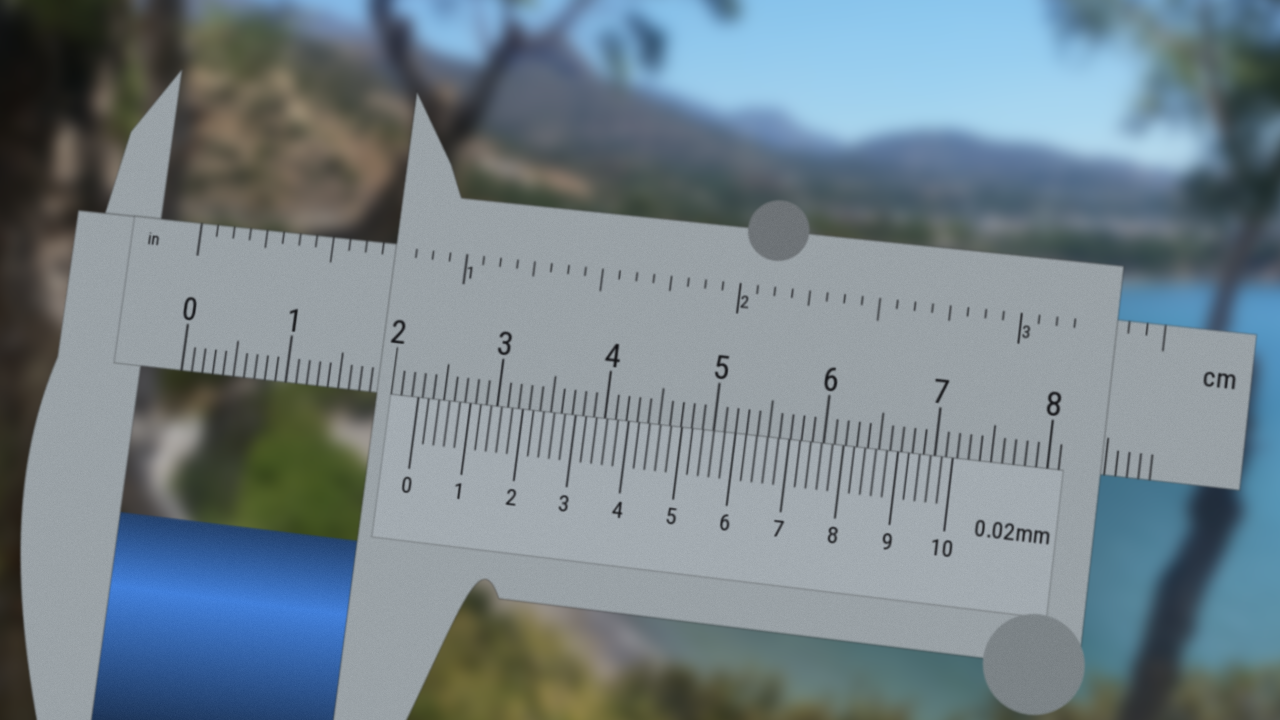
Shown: 22.6 mm
